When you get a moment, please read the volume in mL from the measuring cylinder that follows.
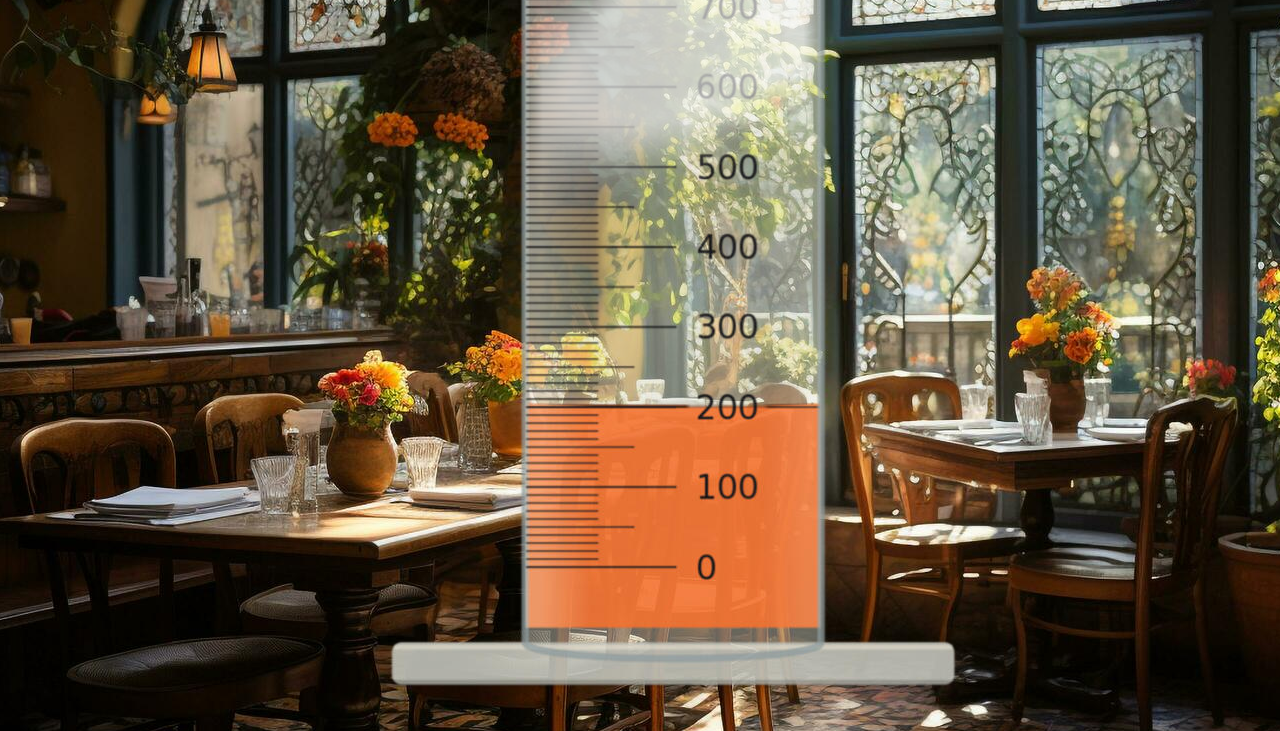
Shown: 200 mL
